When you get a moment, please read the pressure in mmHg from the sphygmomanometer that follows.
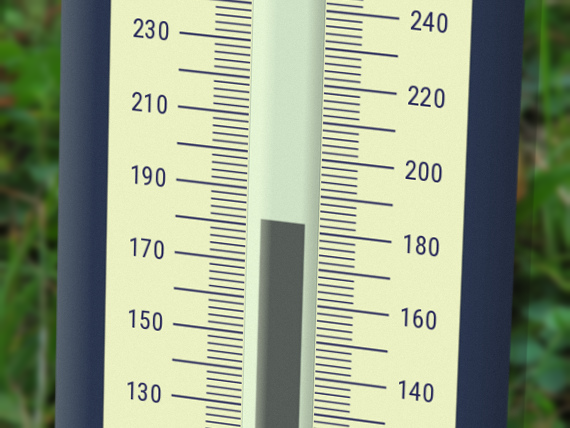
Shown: 182 mmHg
